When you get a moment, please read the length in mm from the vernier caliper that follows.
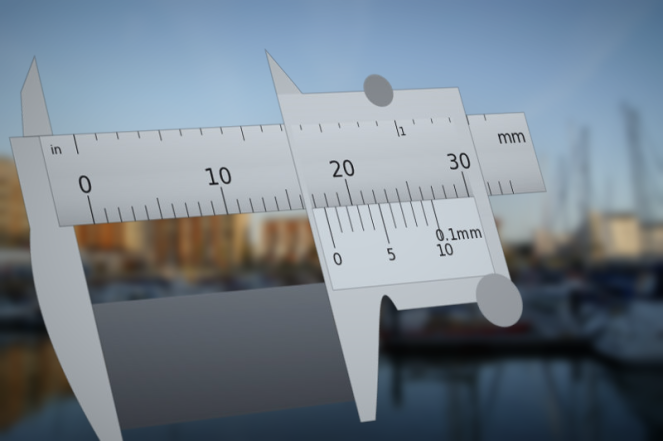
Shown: 17.7 mm
